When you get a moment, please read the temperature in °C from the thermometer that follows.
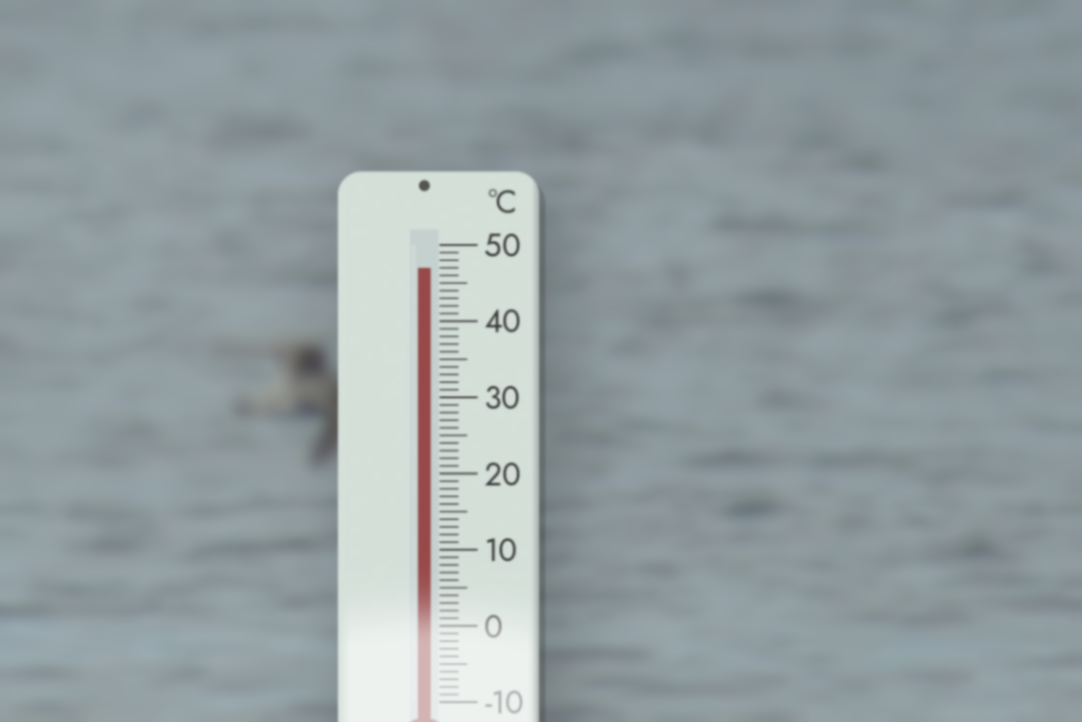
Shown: 47 °C
